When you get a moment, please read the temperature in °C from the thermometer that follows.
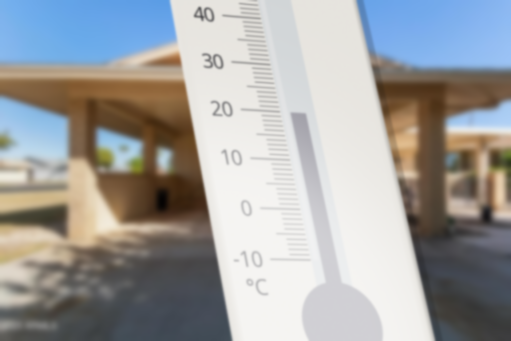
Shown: 20 °C
